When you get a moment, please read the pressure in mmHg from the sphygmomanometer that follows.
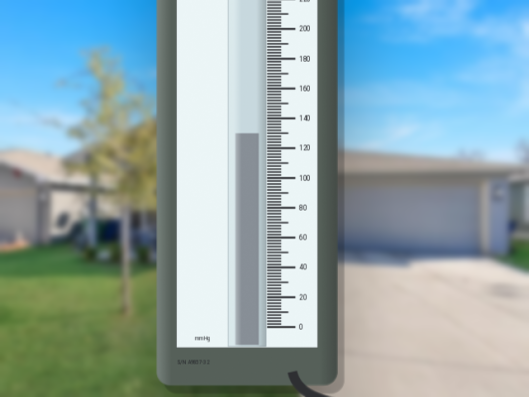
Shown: 130 mmHg
